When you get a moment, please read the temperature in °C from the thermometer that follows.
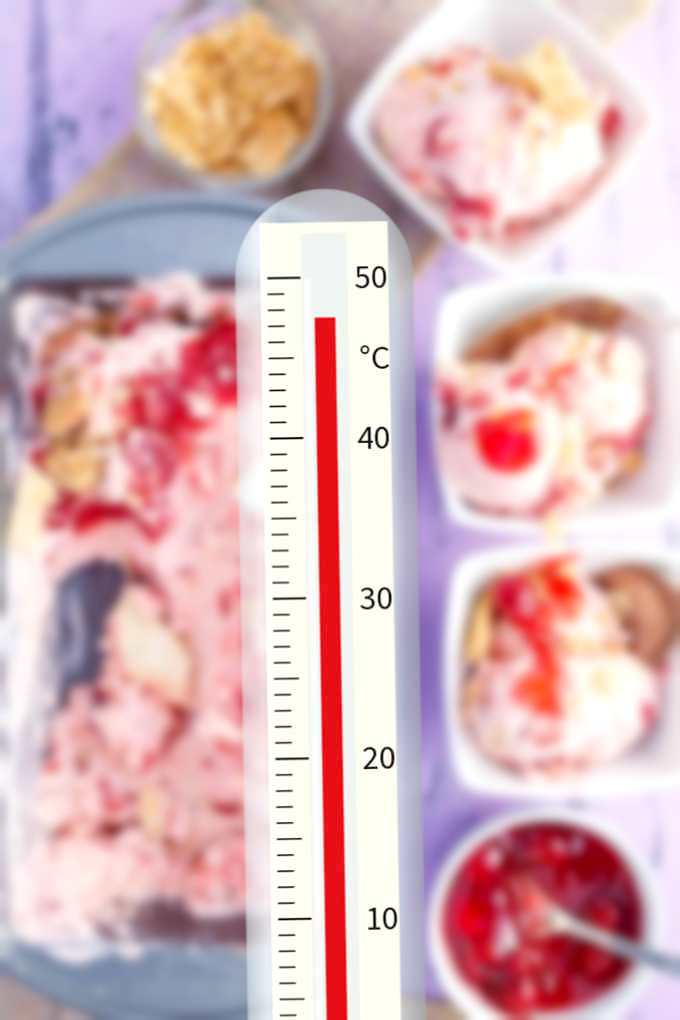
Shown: 47.5 °C
